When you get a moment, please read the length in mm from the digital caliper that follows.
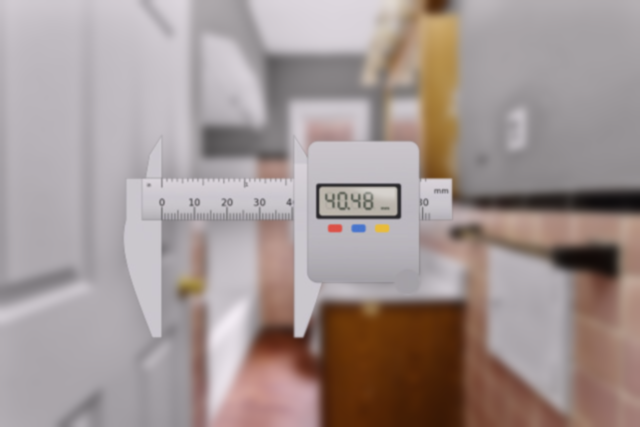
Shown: 40.48 mm
